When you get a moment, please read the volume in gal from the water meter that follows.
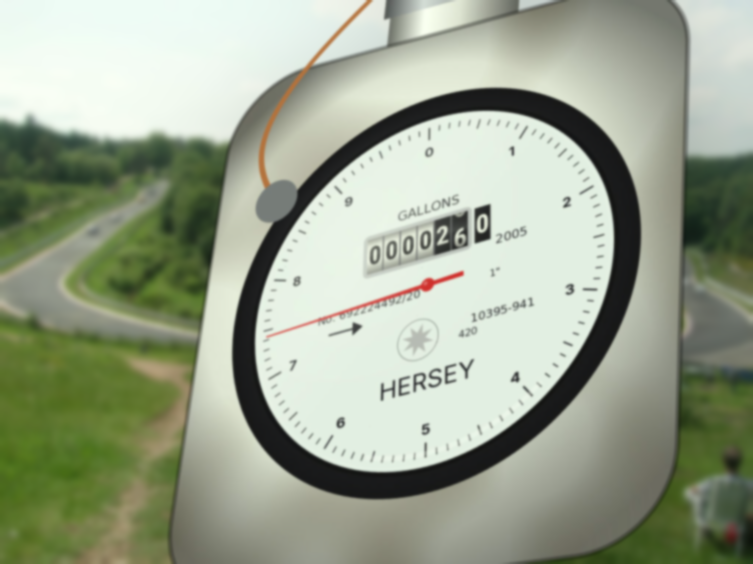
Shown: 257.4 gal
